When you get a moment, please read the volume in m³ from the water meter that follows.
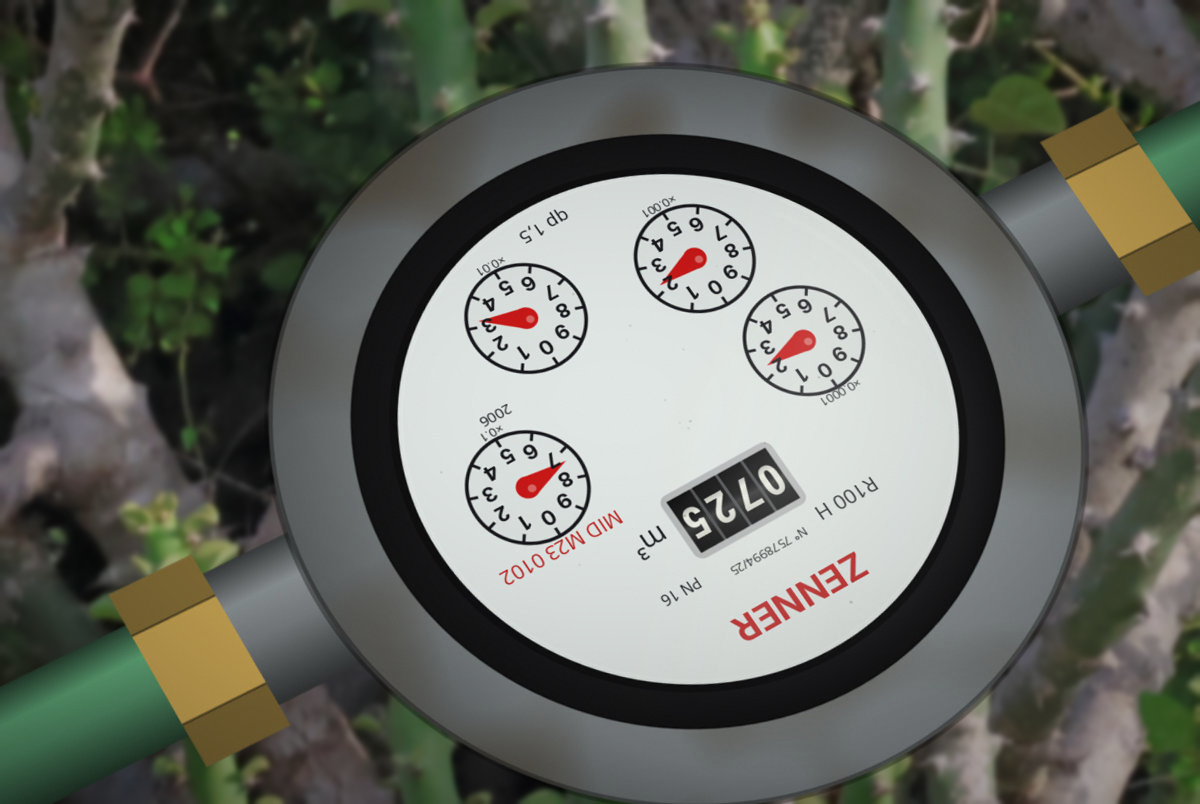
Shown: 725.7322 m³
